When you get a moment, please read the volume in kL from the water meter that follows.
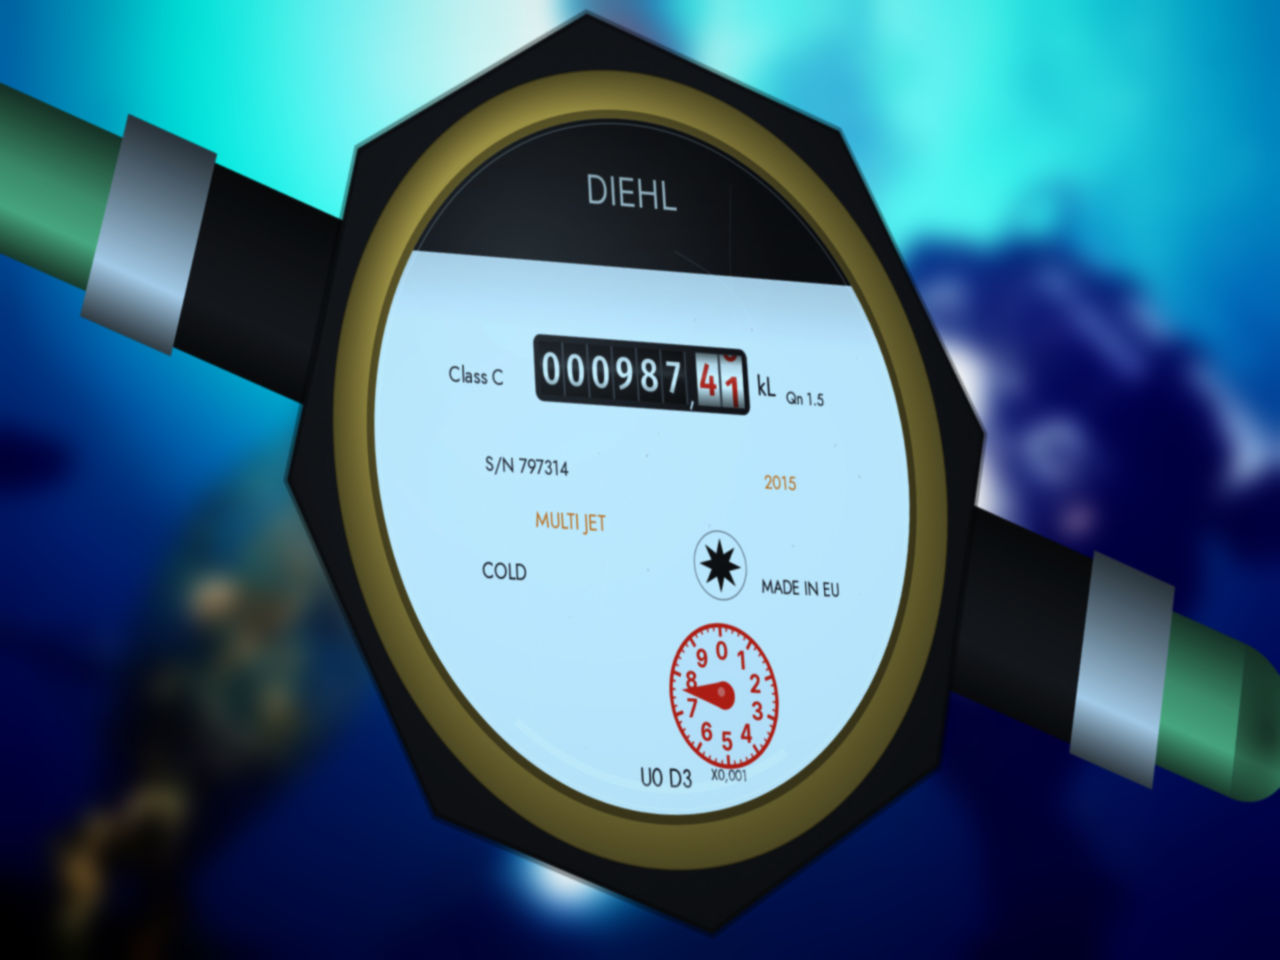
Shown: 987.407 kL
